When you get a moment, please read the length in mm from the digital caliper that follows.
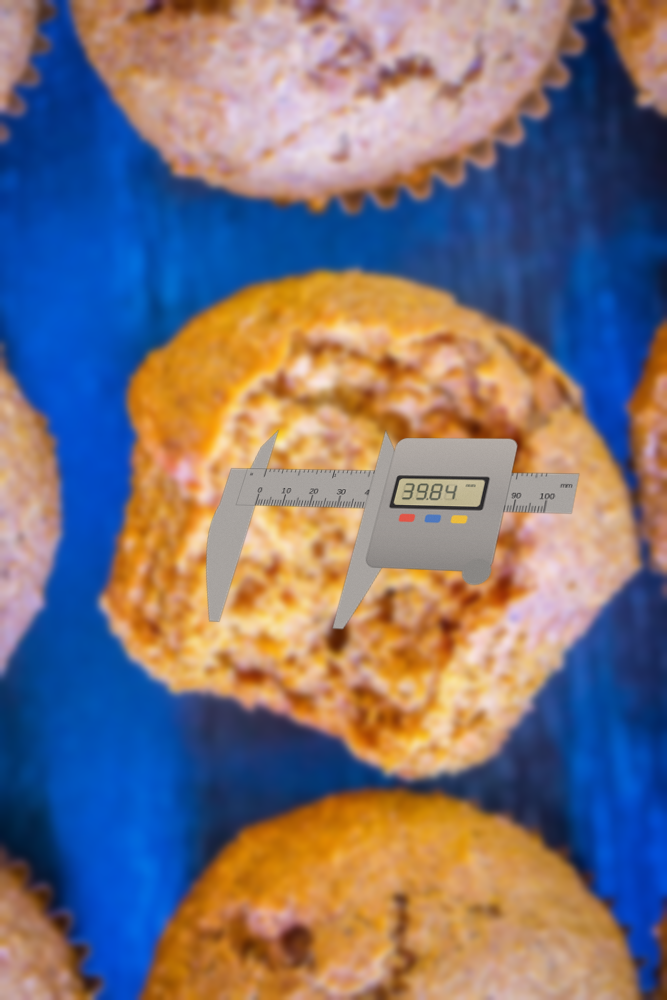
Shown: 39.84 mm
